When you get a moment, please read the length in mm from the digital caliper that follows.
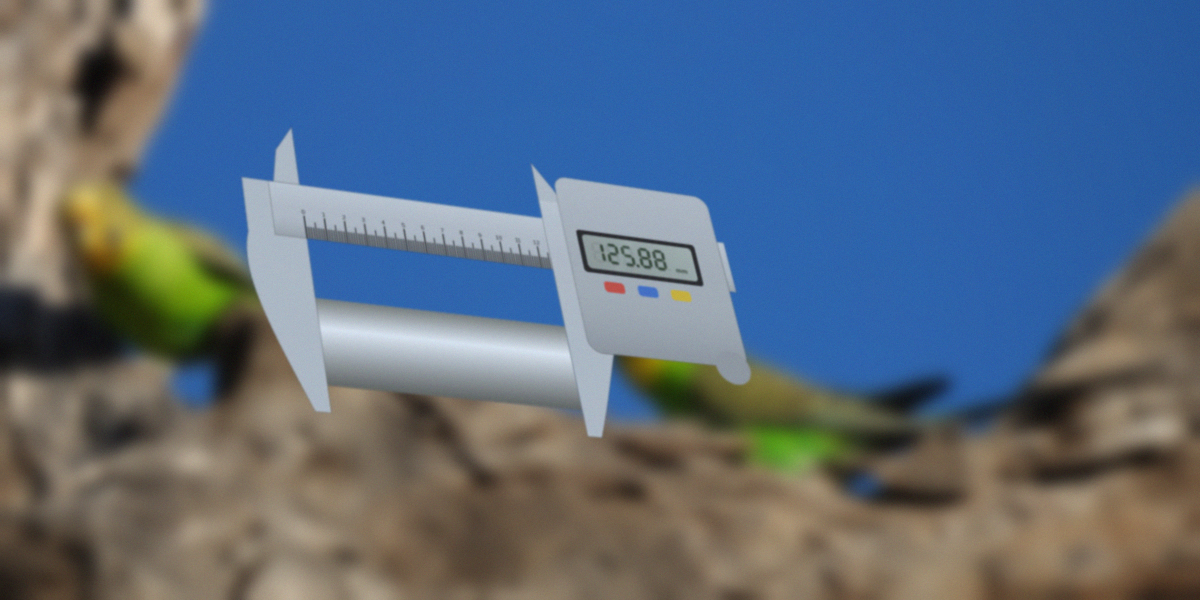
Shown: 125.88 mm
